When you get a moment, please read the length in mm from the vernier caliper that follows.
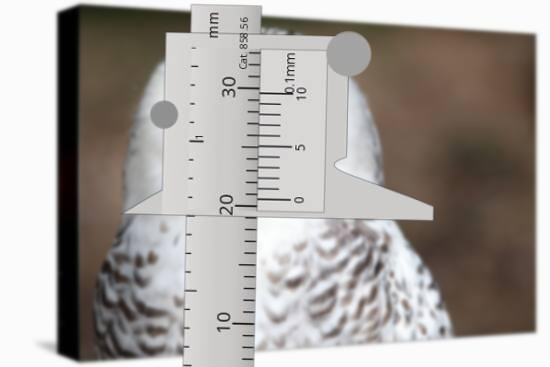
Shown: 20.6 mm
